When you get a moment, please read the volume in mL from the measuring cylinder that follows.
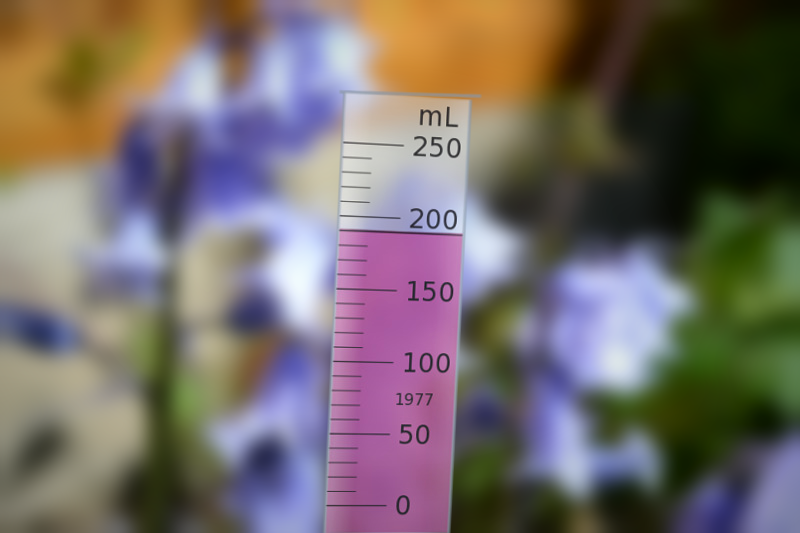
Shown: 190 mL
